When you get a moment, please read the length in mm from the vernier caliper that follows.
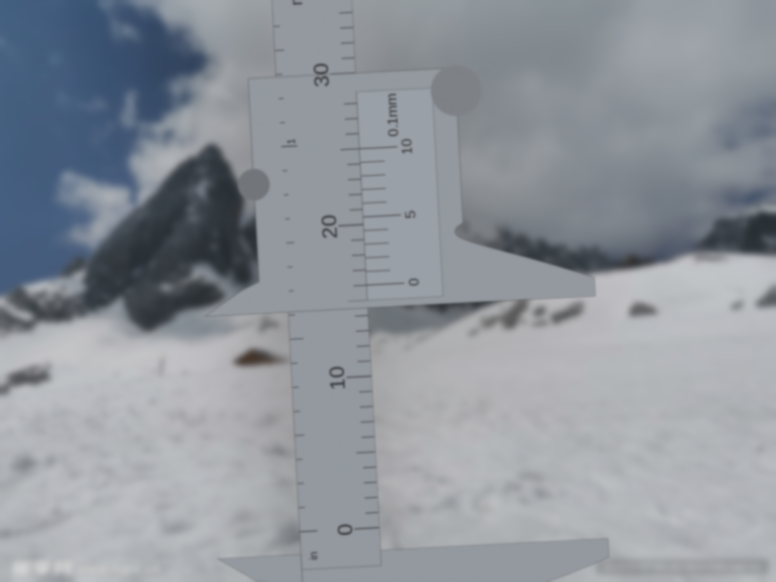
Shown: 16.0 mm
